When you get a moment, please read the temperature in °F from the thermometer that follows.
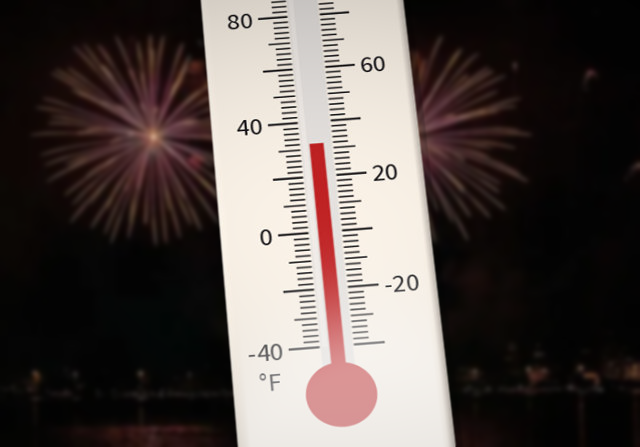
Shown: 32 °F
